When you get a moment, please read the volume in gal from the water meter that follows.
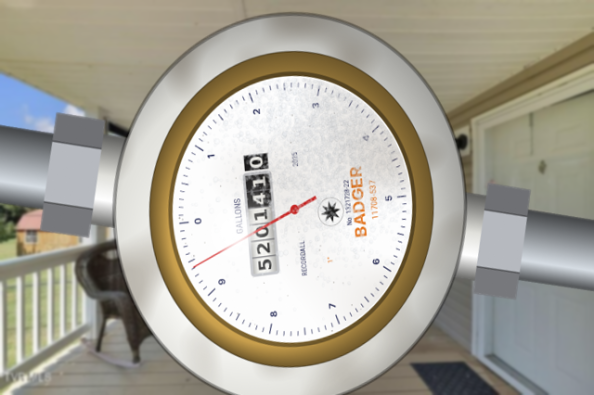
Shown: 5201409.4 gal
